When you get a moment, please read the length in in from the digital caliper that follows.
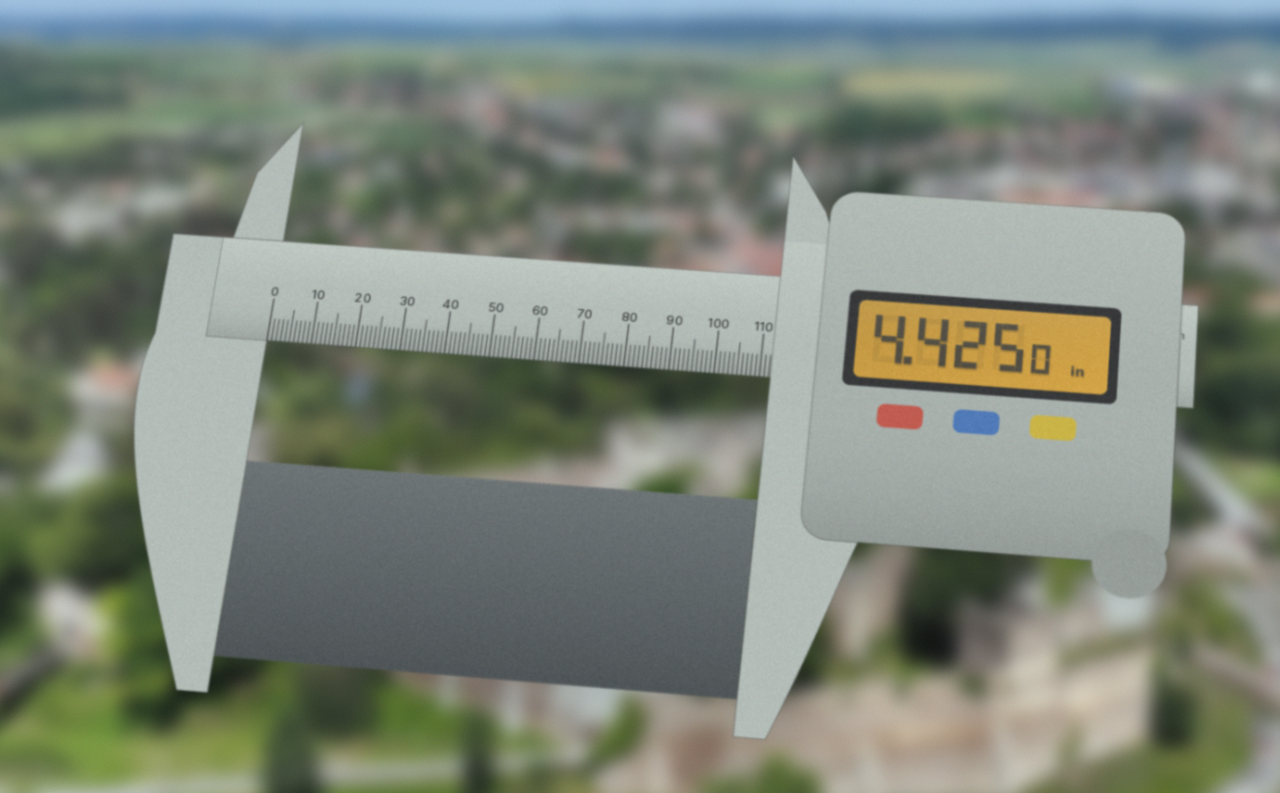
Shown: 4.4250 in
